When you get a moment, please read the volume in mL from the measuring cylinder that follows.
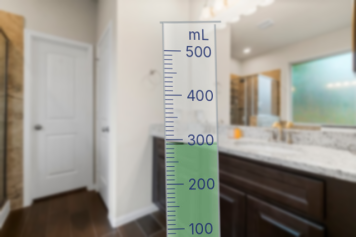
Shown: 290 mL
